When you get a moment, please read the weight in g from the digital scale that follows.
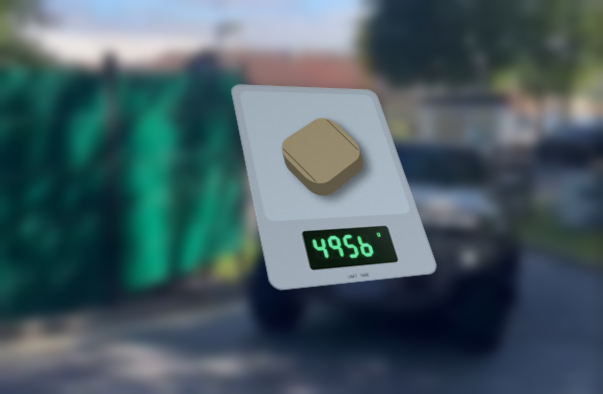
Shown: 4956 g
